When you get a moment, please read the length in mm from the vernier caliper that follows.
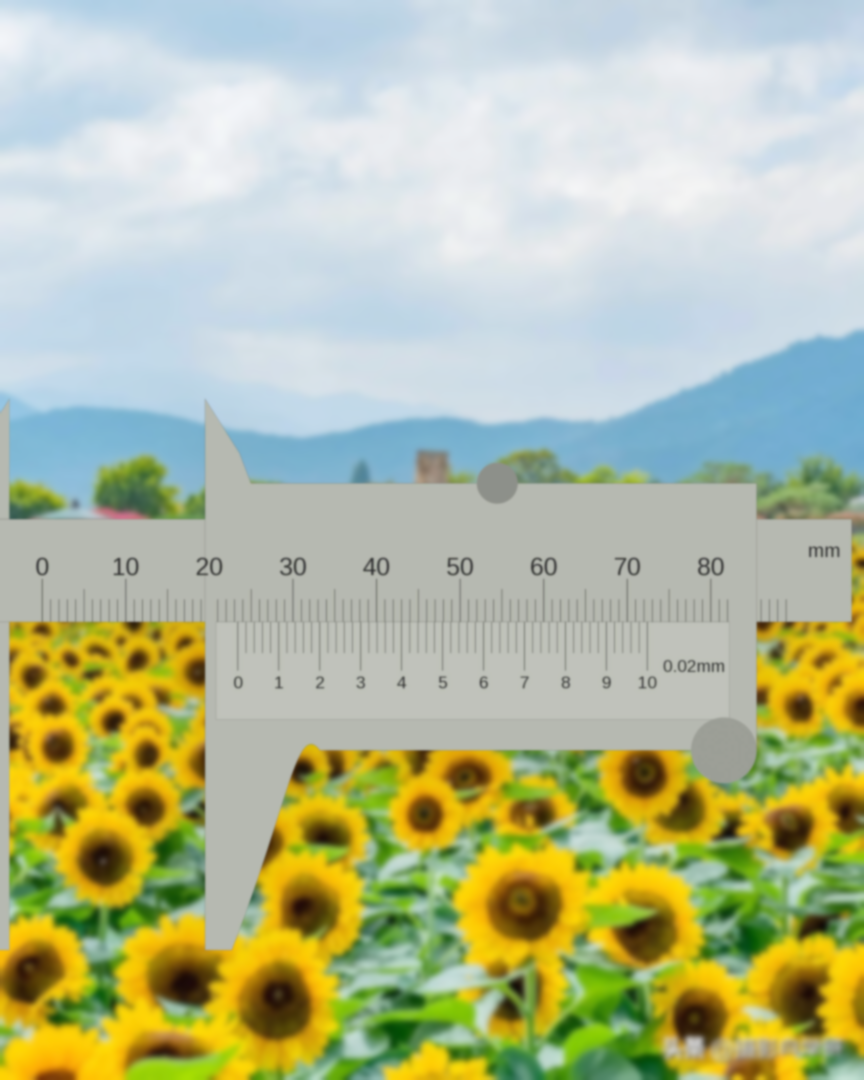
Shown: 23.4 mm
